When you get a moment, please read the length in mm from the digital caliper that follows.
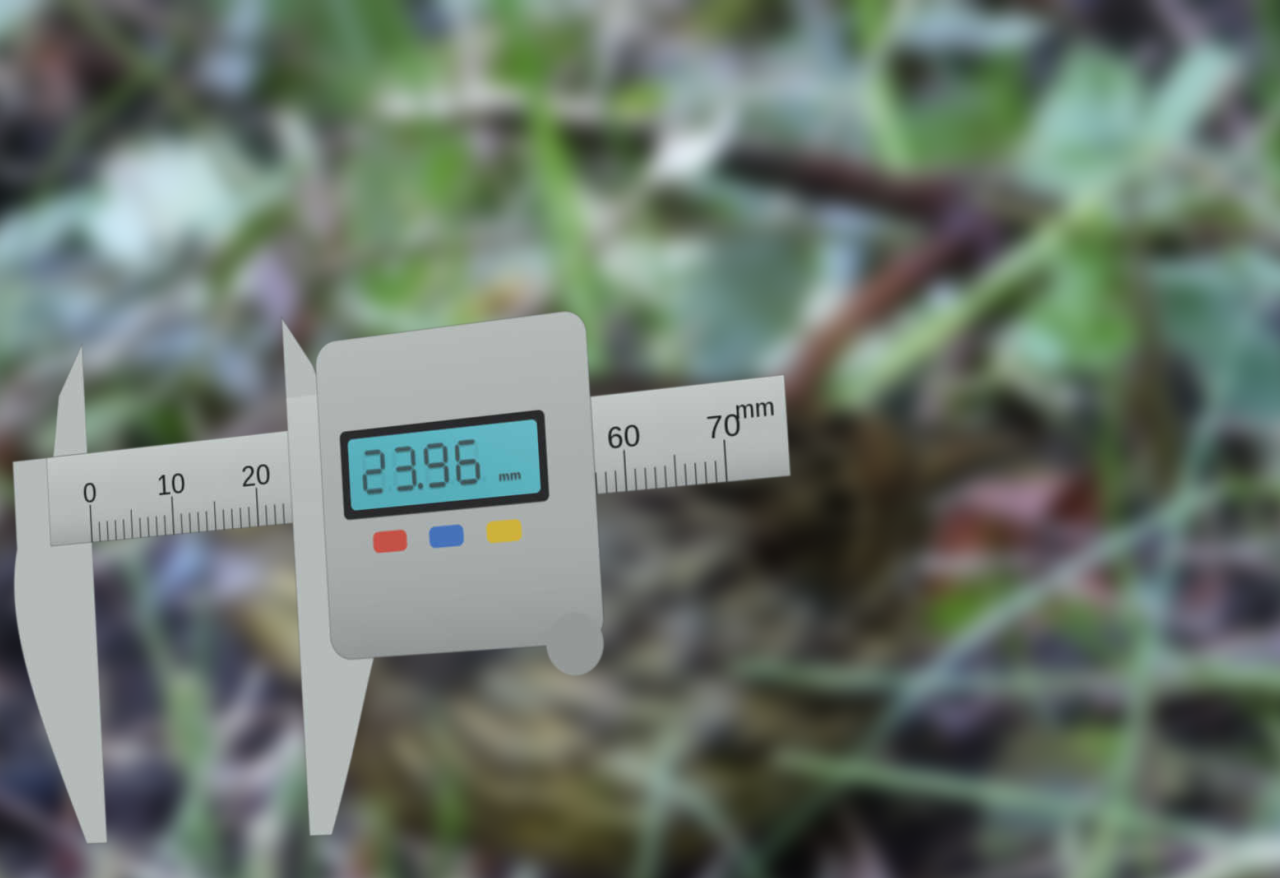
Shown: 23.96 mm
